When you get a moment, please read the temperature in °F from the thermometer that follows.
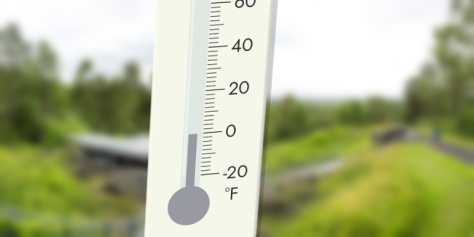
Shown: 0 °F
